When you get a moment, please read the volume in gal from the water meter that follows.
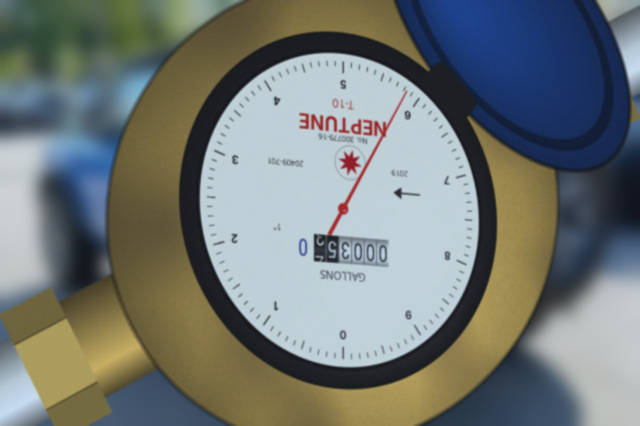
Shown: 3525.8 gal
